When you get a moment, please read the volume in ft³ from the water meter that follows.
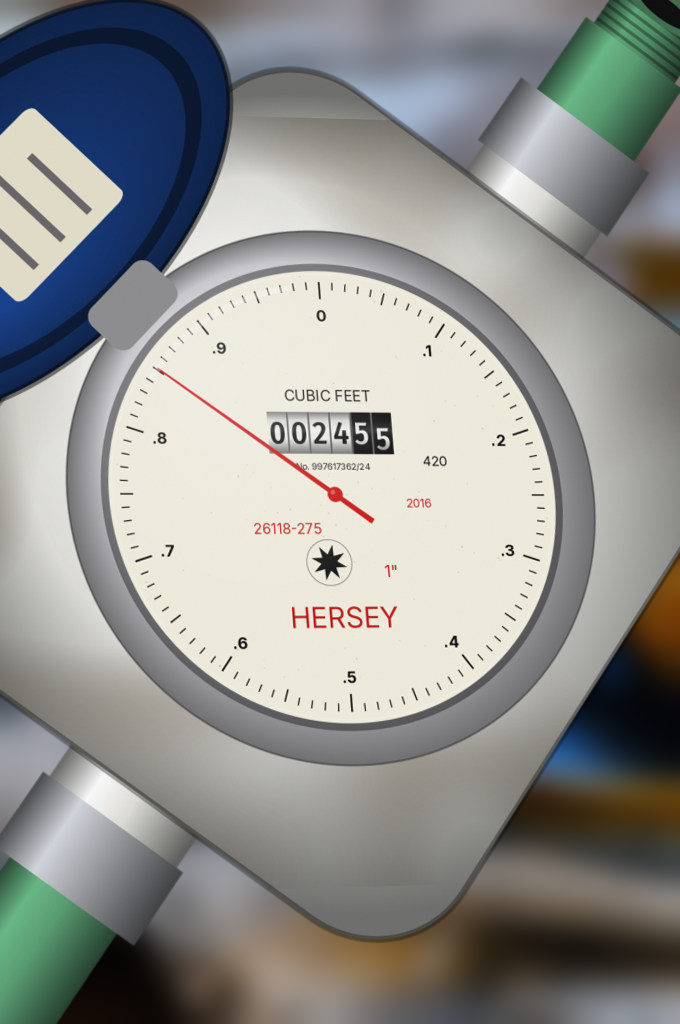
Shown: 2454.85 ft³
